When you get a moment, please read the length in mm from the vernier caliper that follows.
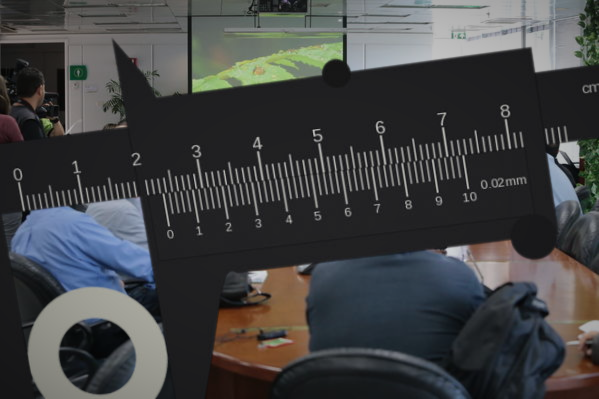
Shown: 23.5 mm
